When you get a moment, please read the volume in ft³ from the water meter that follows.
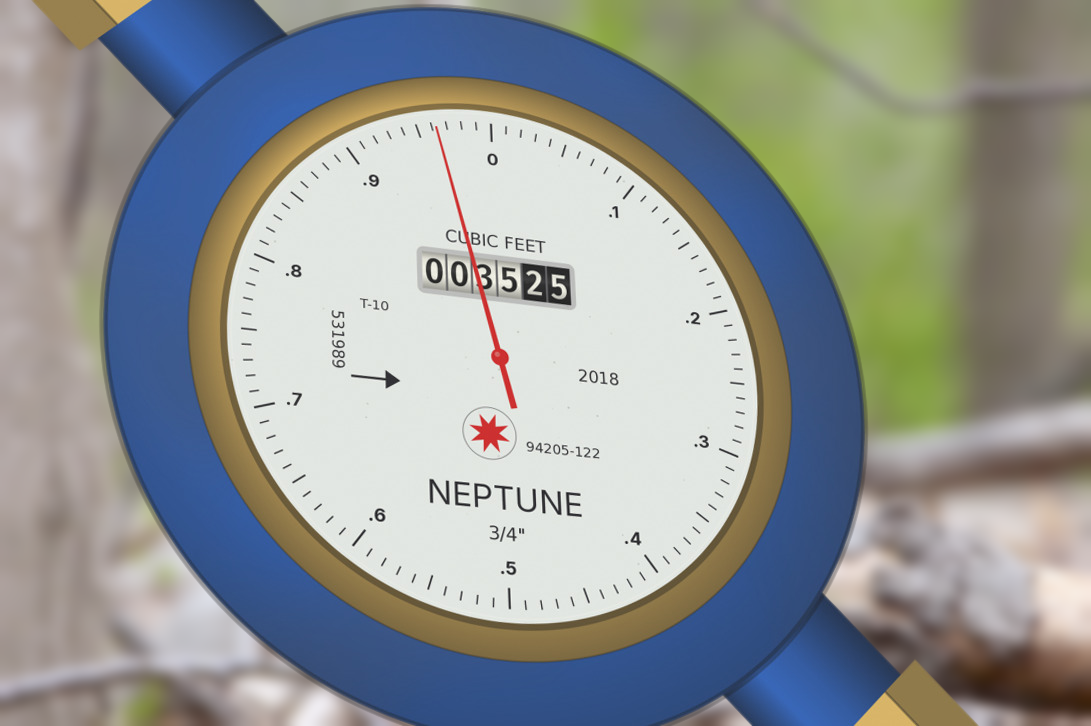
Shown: 3524.96 ft³
